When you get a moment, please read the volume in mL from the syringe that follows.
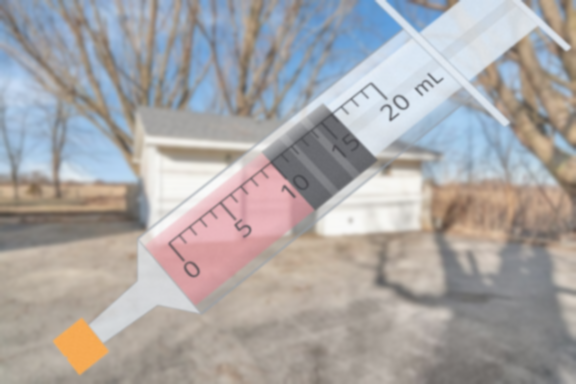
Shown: 10 mL
